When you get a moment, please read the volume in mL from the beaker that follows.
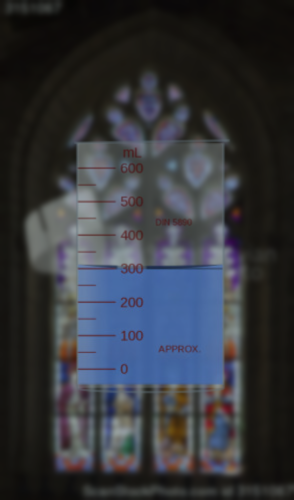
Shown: 300 mL
